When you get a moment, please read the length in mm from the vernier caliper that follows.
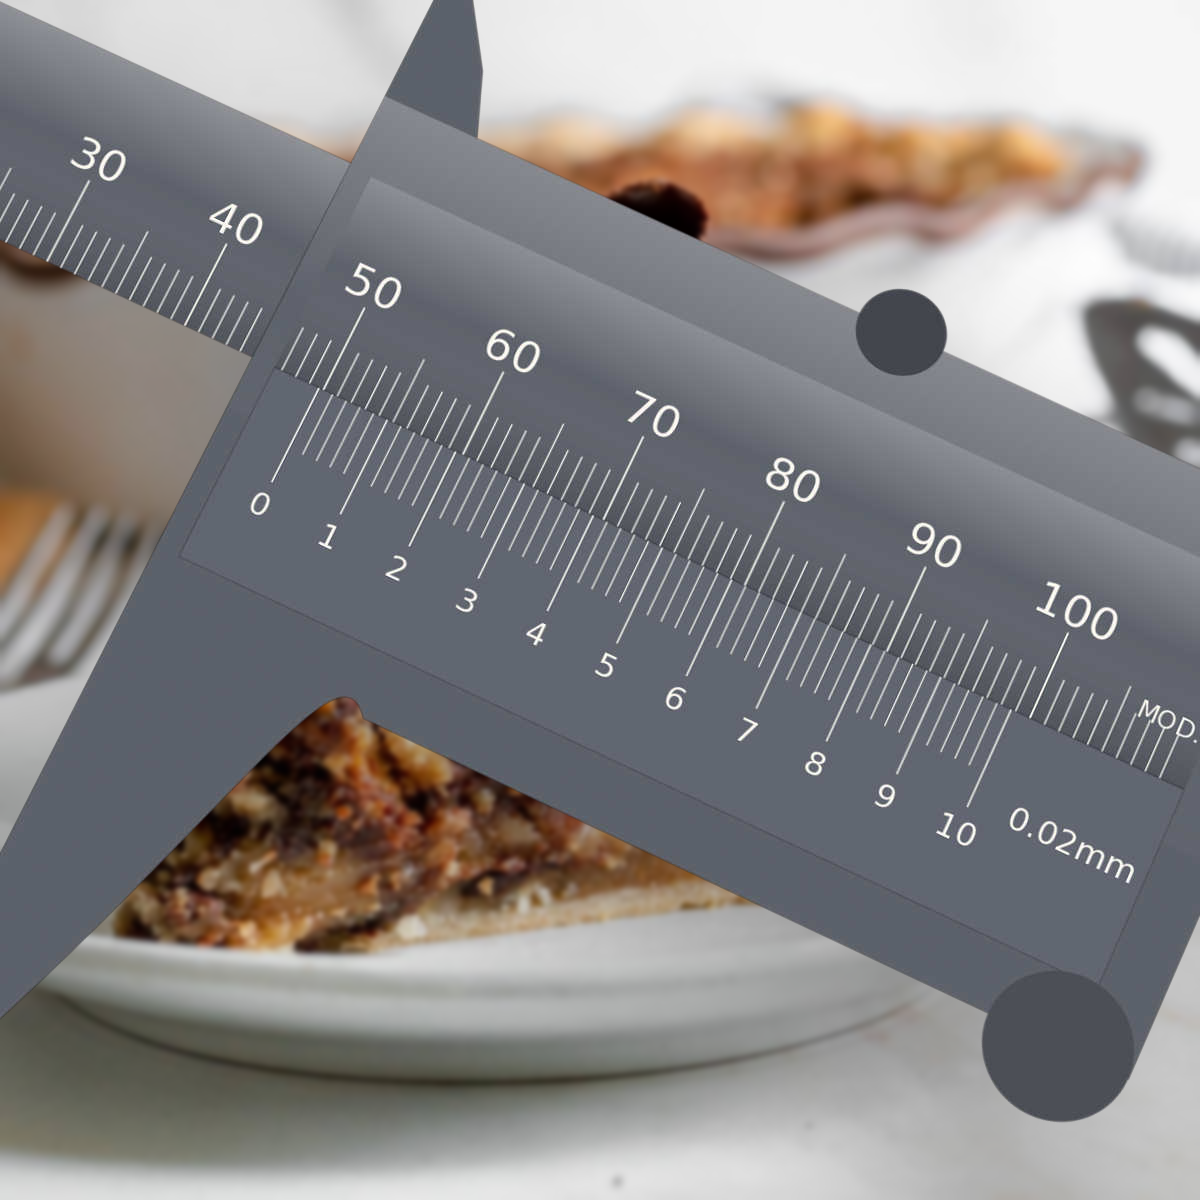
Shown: 49.7 mm
